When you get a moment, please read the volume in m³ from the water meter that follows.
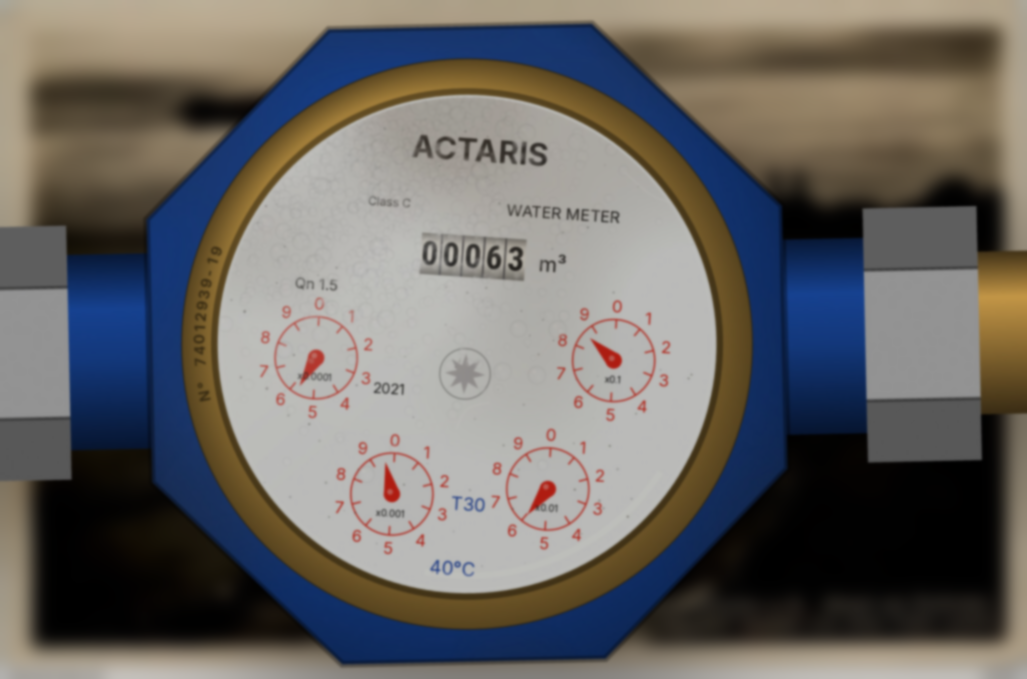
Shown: 63.8595 m³
